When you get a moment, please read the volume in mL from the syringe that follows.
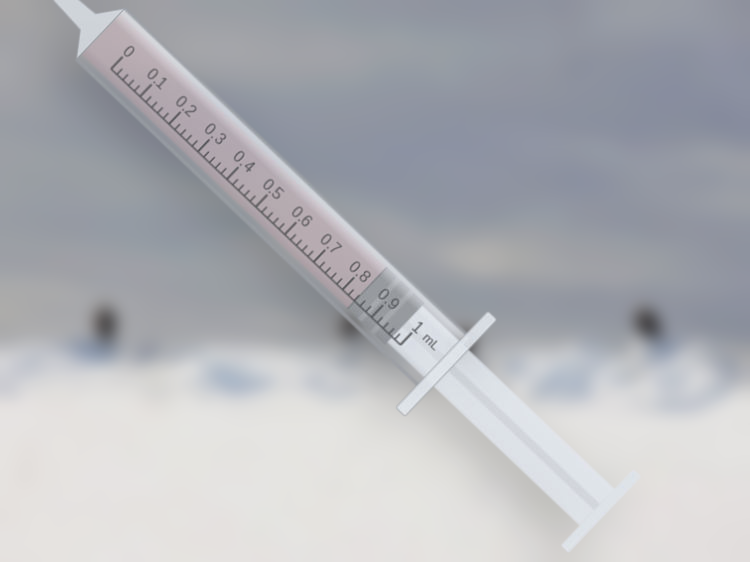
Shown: 0.84 mL
